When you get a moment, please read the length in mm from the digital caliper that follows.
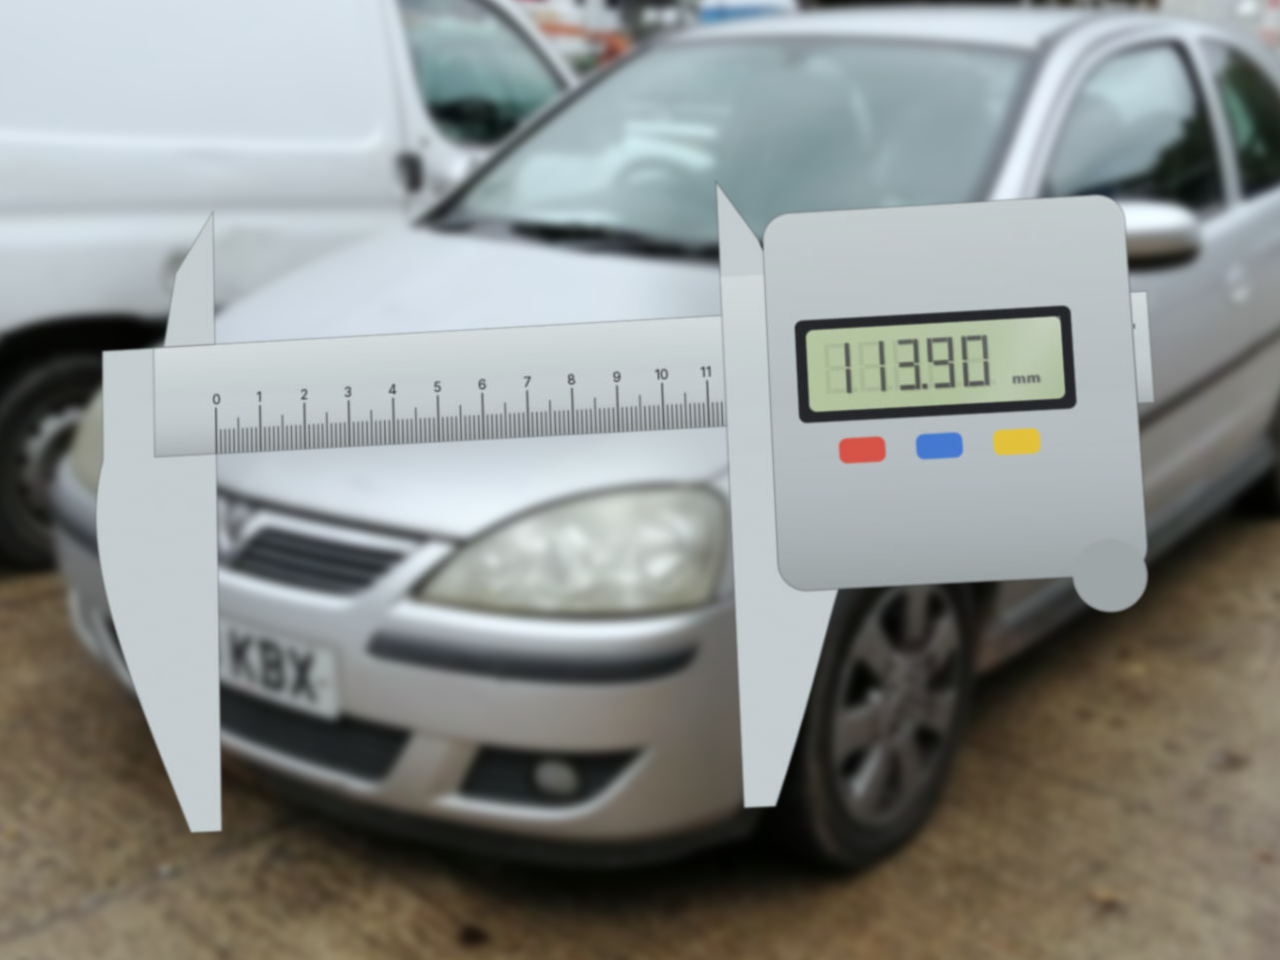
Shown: 113.90 mm
